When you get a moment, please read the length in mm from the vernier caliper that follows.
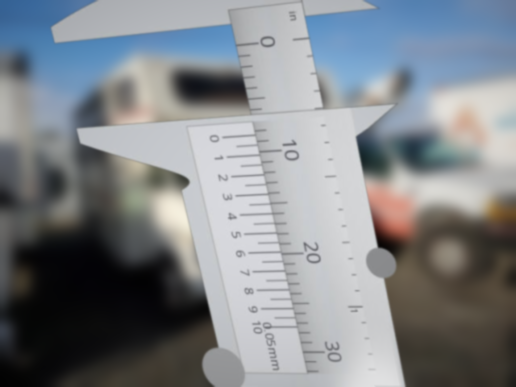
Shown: 8.4 mm
